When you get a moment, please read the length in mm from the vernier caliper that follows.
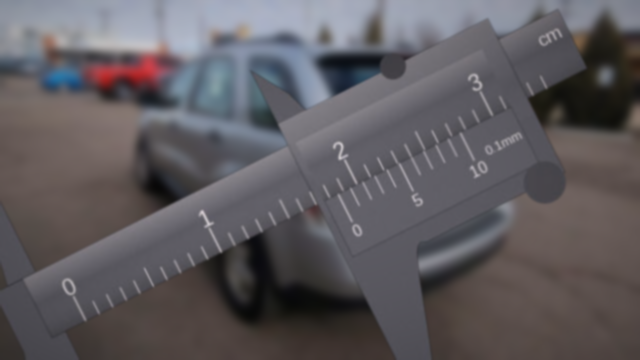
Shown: 18.6 mm
